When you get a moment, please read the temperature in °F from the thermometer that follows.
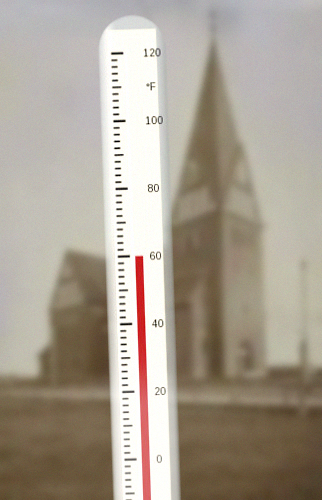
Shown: 60 °F
